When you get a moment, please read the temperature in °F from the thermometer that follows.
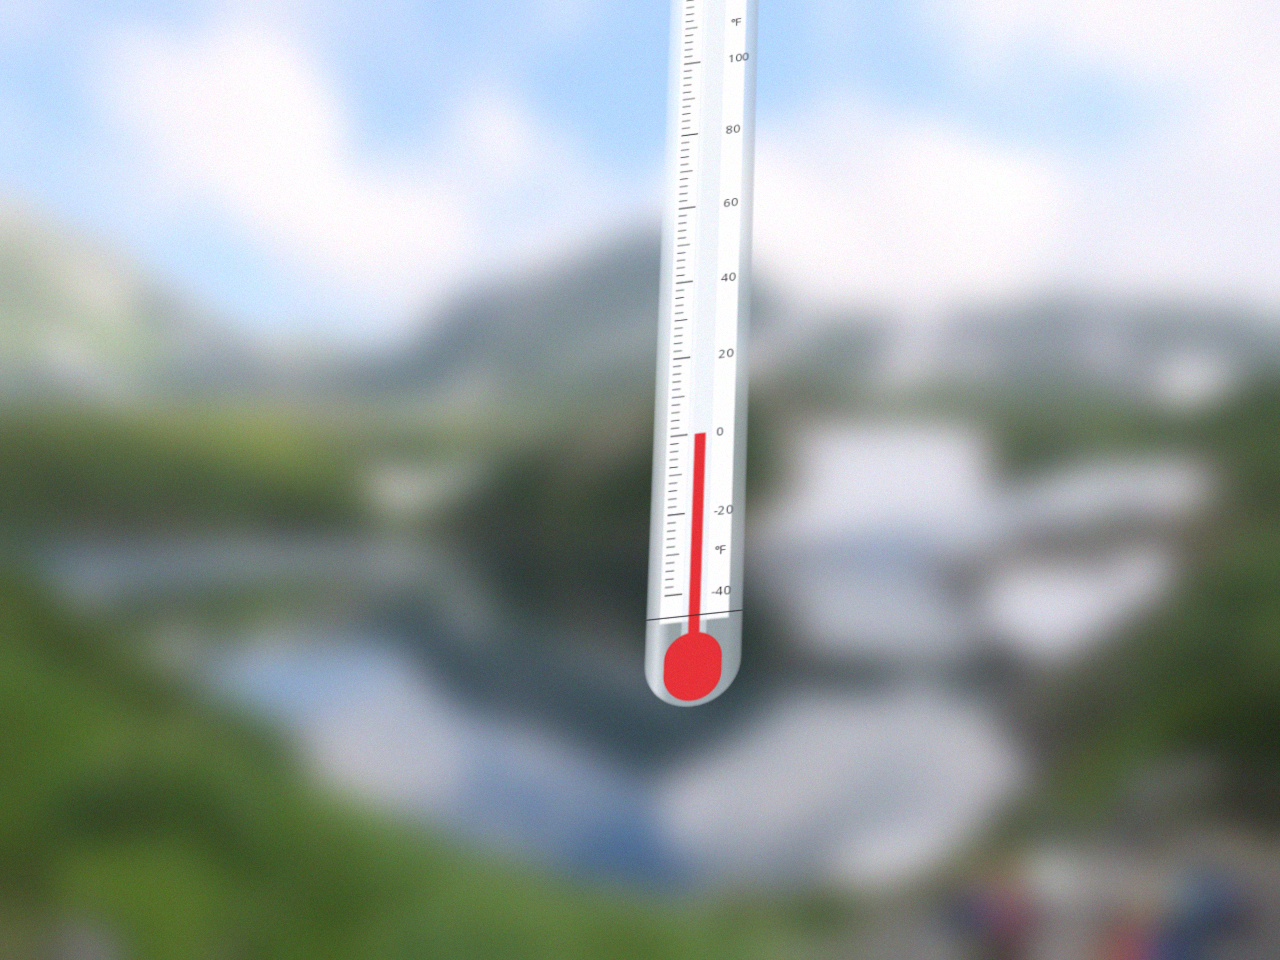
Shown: 0 °F
